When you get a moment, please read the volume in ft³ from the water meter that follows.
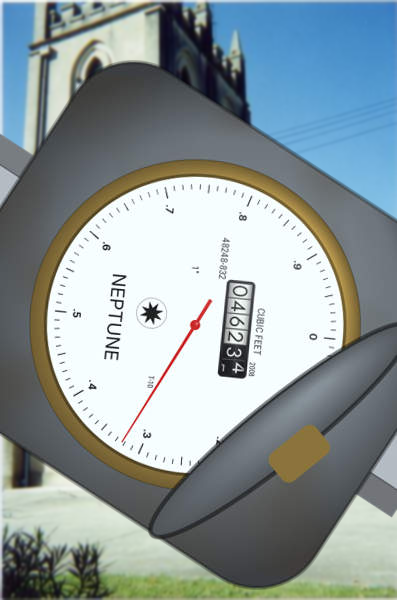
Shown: 46234.32 ft³
